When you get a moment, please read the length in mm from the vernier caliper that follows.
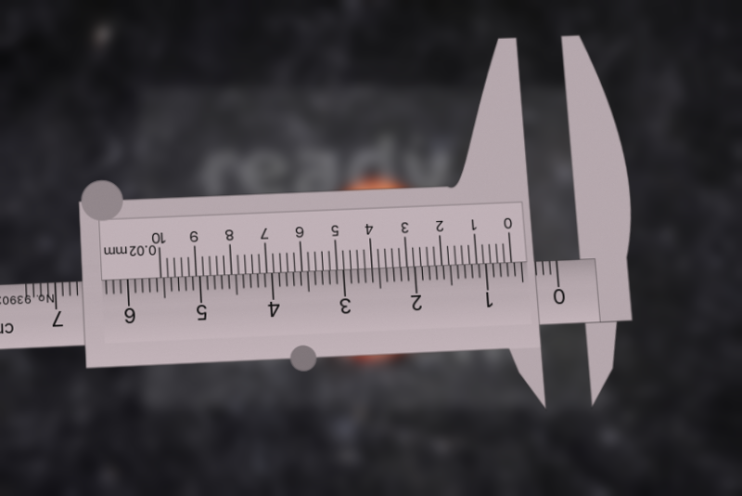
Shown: 6.4 mm
